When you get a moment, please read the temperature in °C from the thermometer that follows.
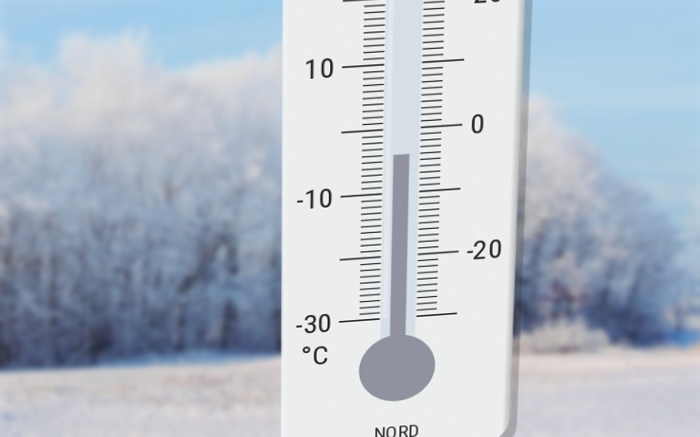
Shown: -4 °C
